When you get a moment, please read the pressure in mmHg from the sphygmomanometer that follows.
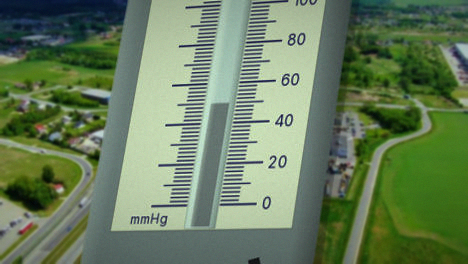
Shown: 50 mmHg
